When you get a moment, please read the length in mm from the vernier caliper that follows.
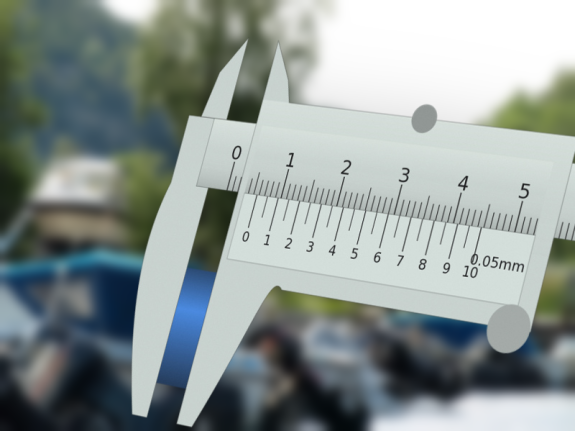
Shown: 5.6 mm
